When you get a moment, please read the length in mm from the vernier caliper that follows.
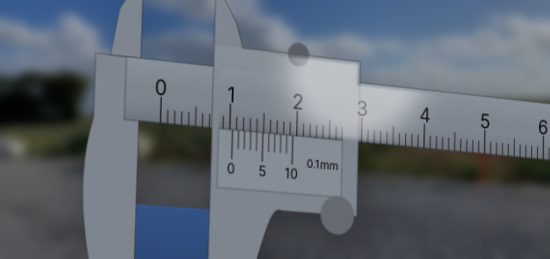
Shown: 10.4 mm
